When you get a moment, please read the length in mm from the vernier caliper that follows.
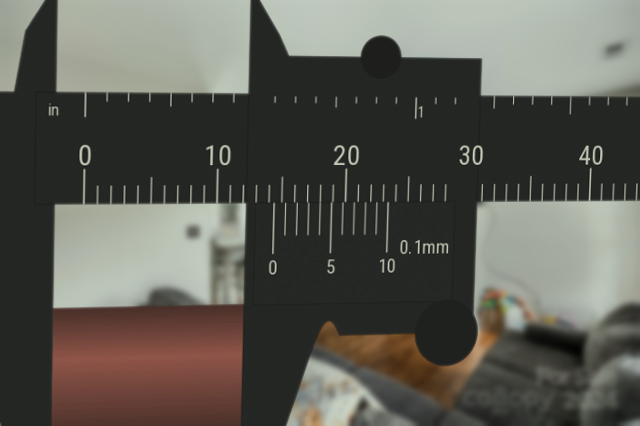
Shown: 14.4 mm
